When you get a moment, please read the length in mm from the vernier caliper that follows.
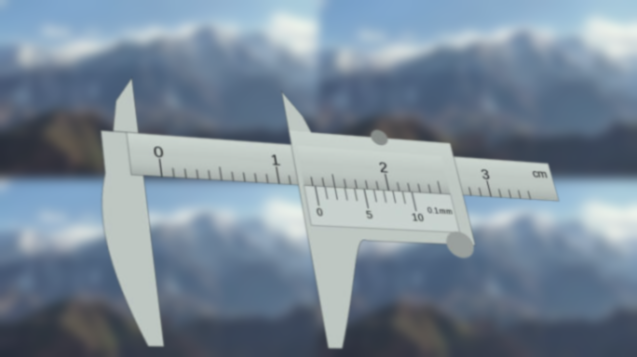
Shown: 13.2 mm
